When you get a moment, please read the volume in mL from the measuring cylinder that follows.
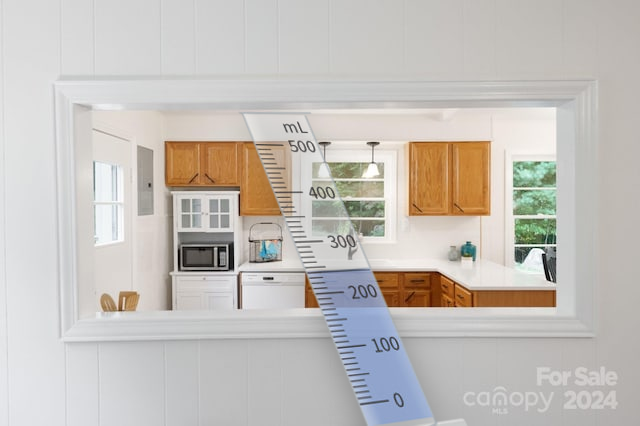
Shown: 240 mL
